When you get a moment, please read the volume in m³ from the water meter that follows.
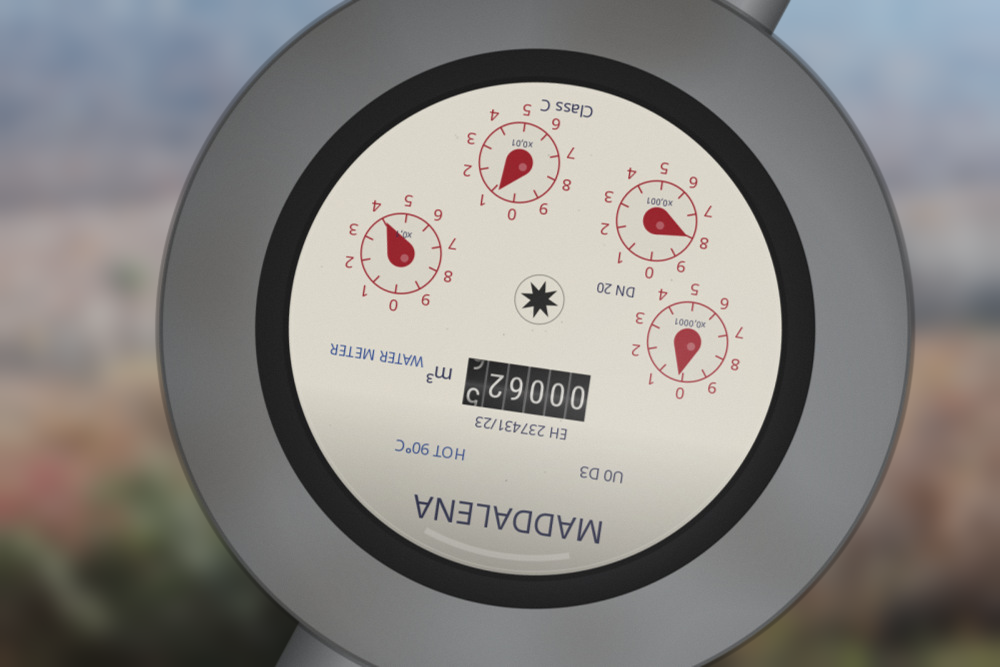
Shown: 625.4080 m³
